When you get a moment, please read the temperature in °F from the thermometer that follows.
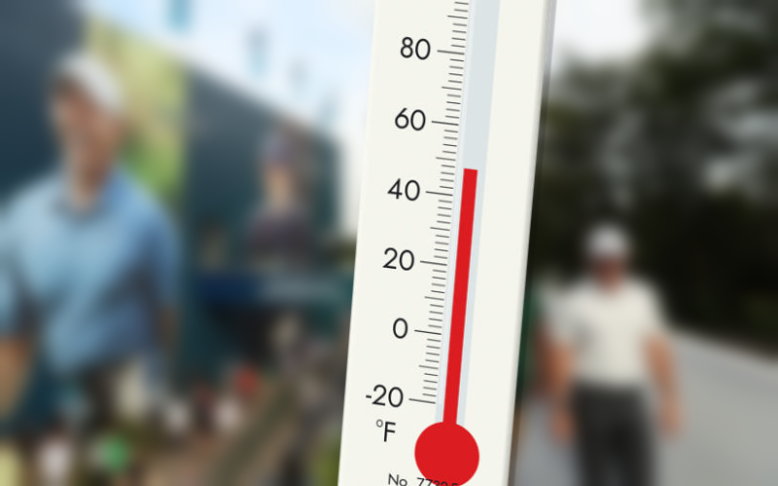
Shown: 48 °F
